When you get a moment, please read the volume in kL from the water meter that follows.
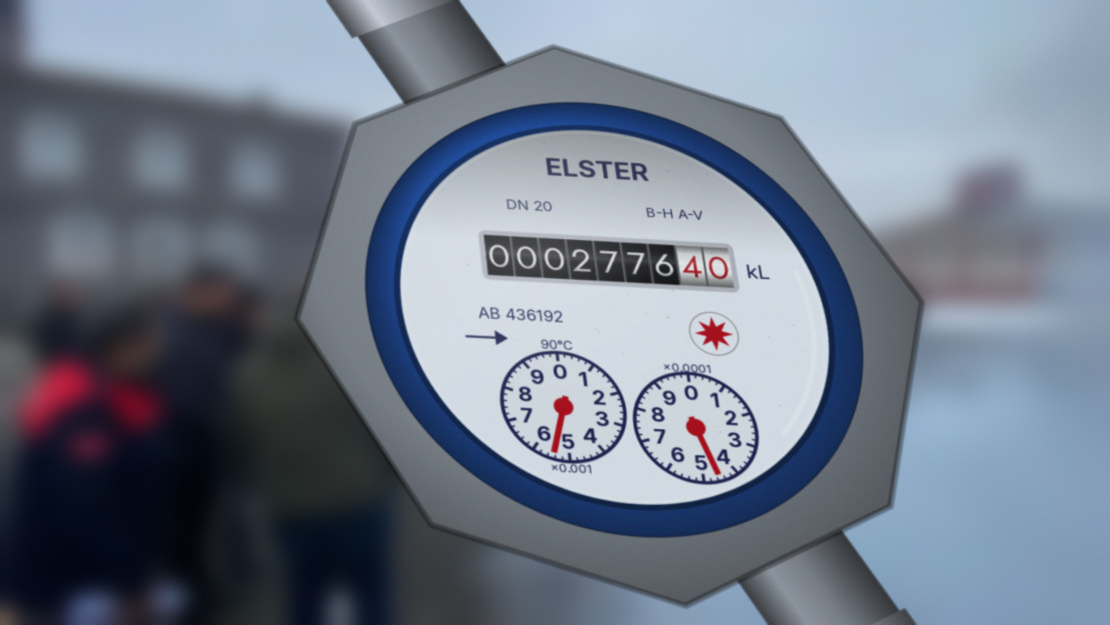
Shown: 2776.4054 kL
